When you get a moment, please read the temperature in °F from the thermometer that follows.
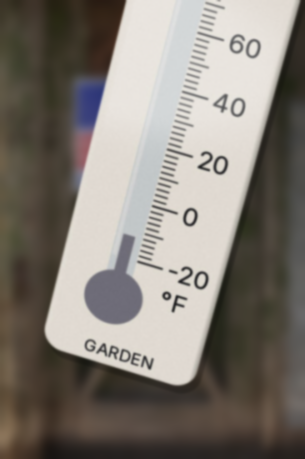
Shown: -12 °F
